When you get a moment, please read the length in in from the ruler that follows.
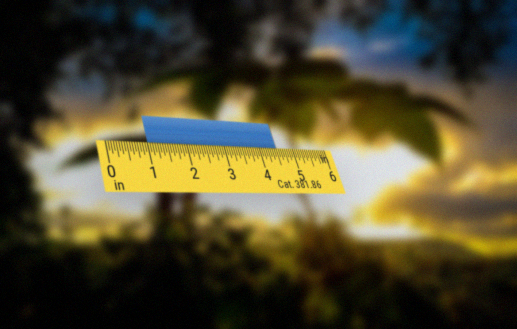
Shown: 3.5 in
